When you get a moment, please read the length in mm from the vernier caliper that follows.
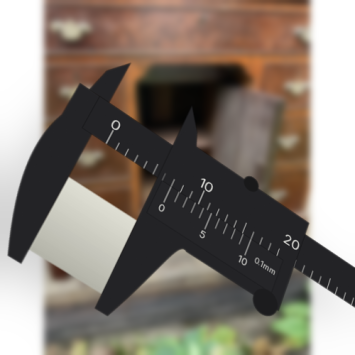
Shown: 7.0 mm
